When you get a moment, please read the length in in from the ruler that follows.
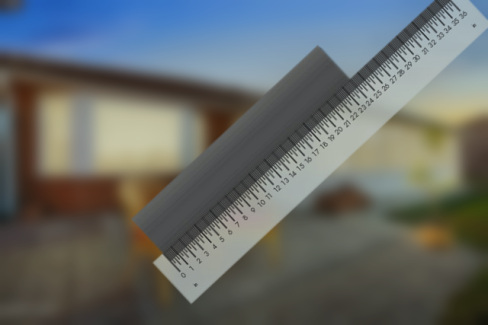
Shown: 24 in
